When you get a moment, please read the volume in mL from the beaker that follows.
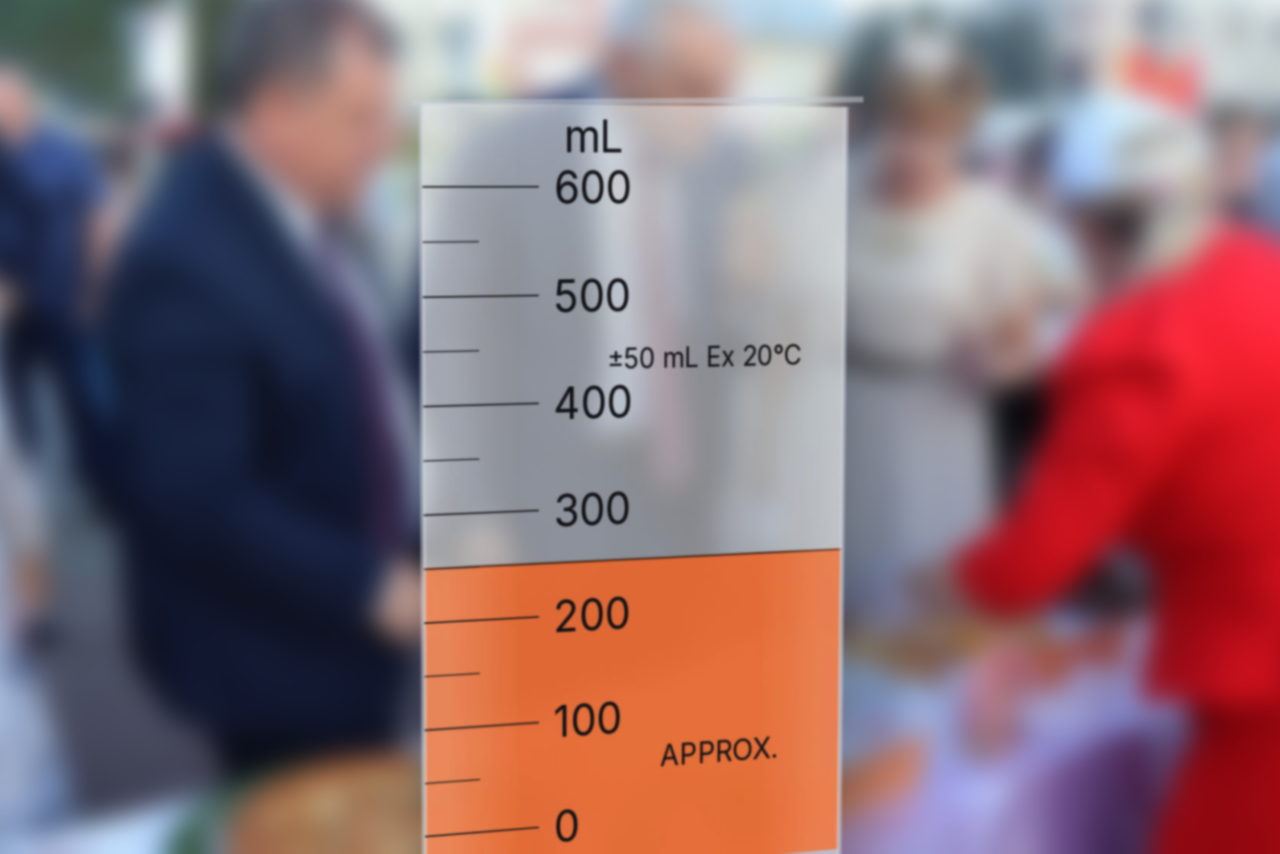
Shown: 250 mL
